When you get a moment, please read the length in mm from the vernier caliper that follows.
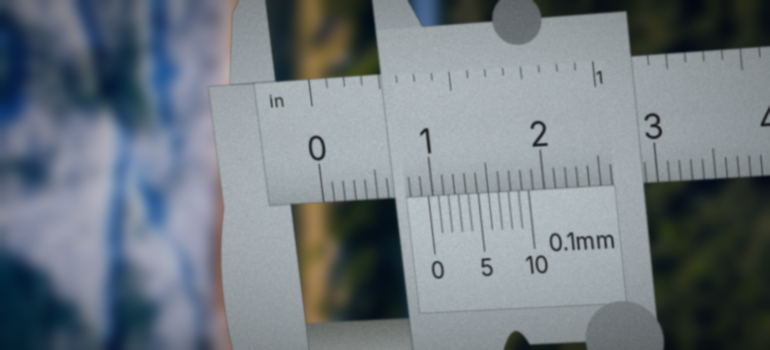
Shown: 9.6 mm
